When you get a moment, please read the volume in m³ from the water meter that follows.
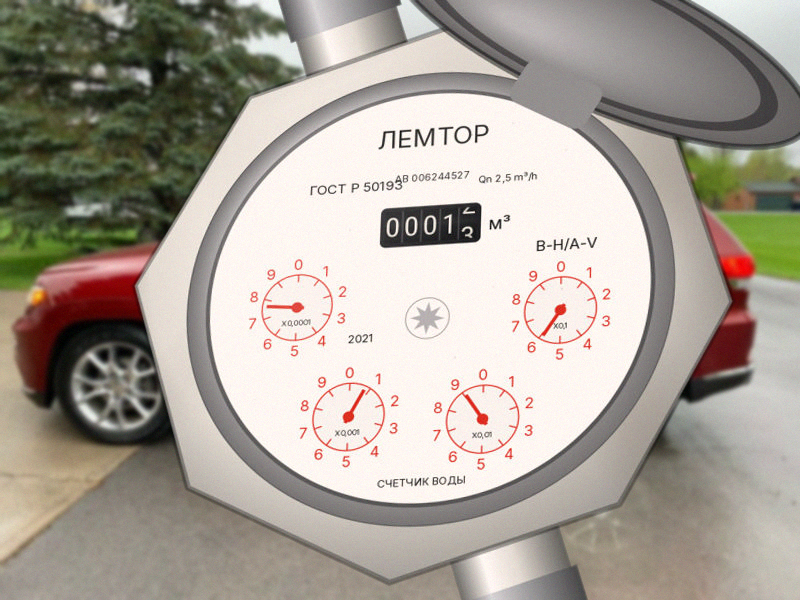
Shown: 12.5907 m³
